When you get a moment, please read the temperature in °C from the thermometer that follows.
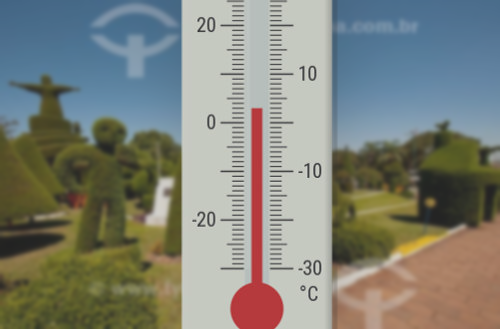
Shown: 3 °C
